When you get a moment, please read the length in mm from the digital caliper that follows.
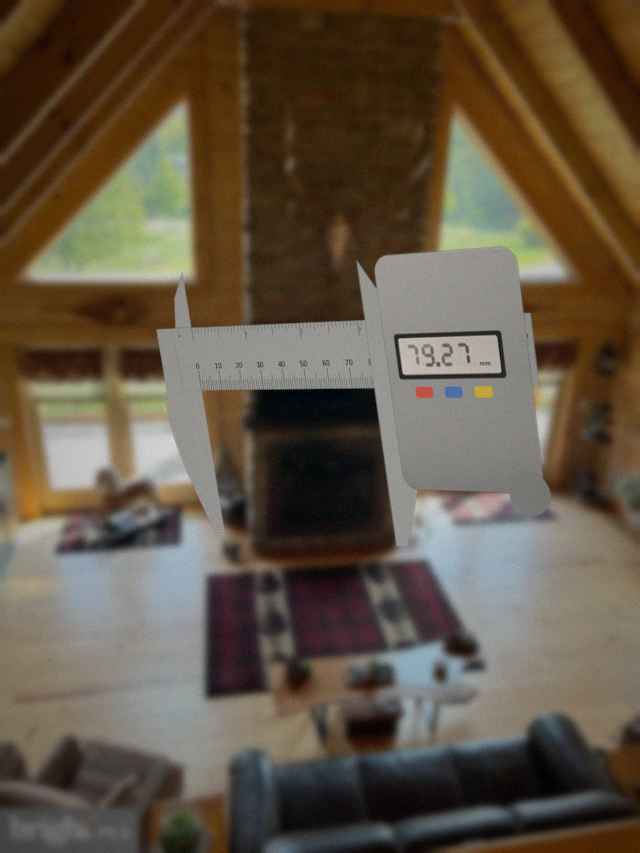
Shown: 79.27 mm
